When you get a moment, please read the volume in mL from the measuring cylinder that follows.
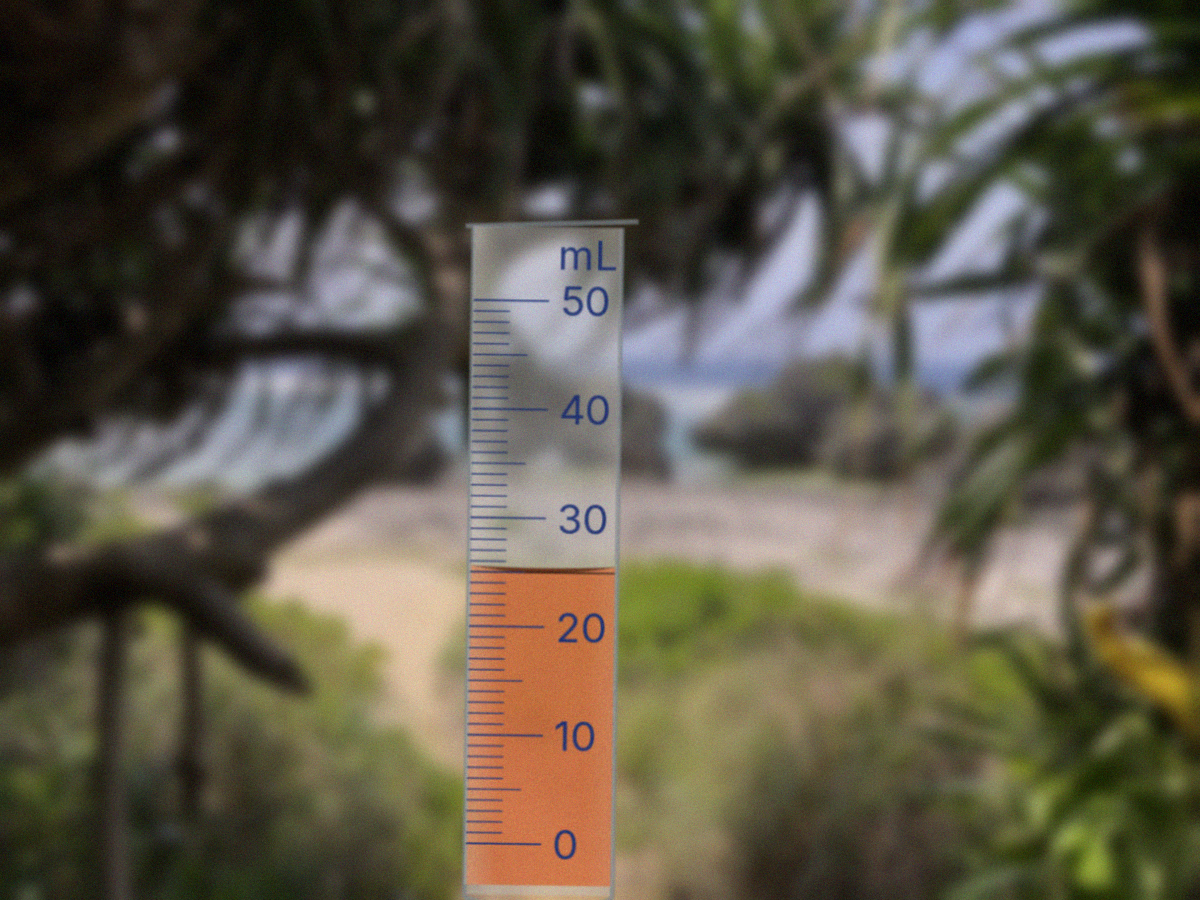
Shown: 25 mL
